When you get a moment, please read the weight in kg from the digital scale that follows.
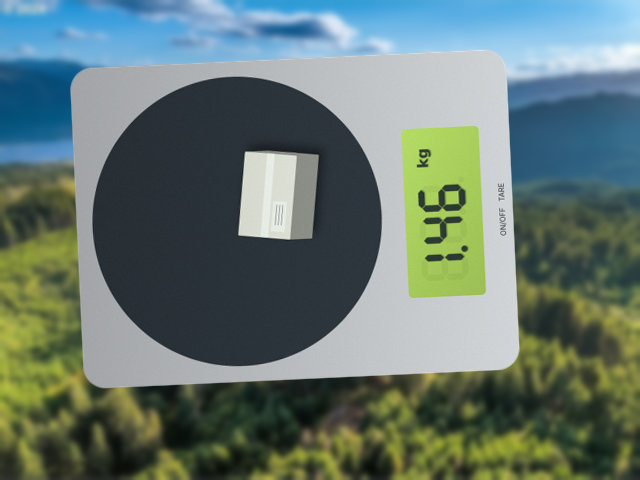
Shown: 1.46 kg
